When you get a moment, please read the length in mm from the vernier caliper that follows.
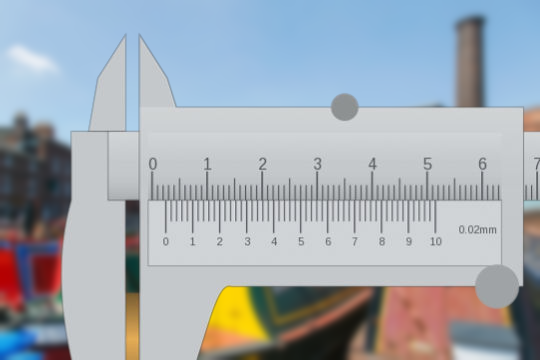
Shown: 2.5 mm
